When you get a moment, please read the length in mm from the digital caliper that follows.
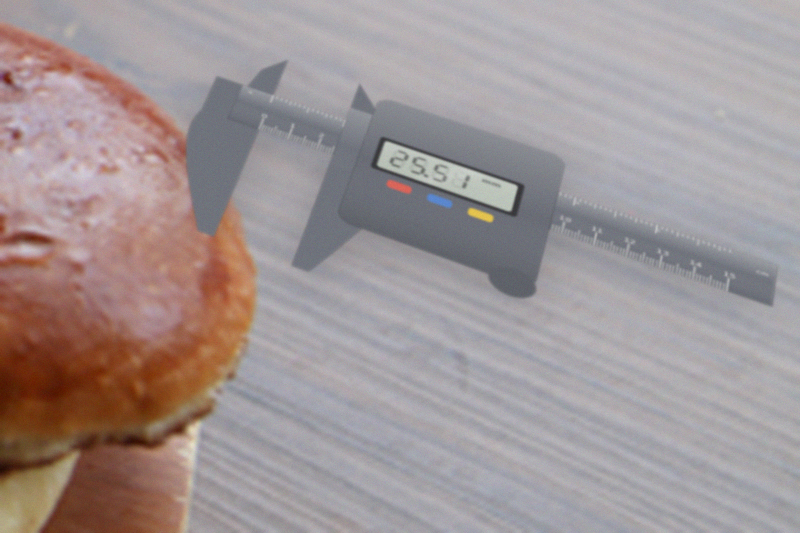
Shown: 25.51 mm
